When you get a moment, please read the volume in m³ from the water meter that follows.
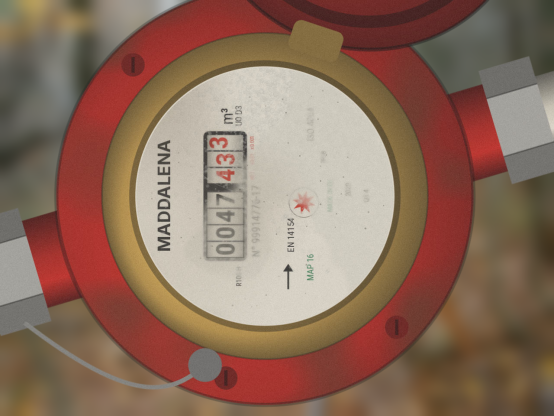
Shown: 47.433 m³
